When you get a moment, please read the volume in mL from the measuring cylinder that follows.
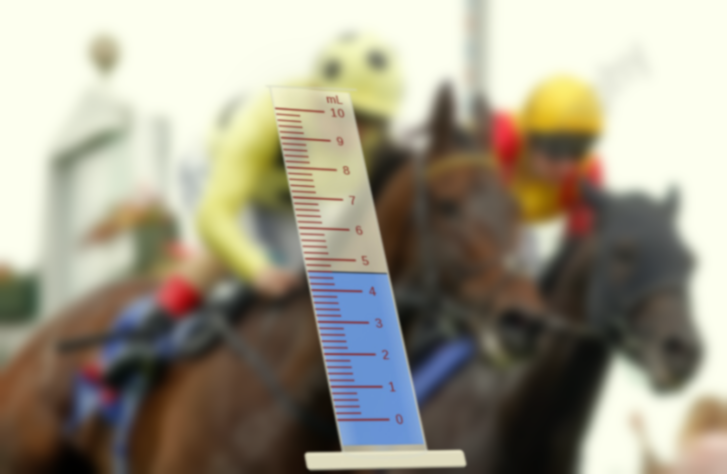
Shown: 4.6 mL
